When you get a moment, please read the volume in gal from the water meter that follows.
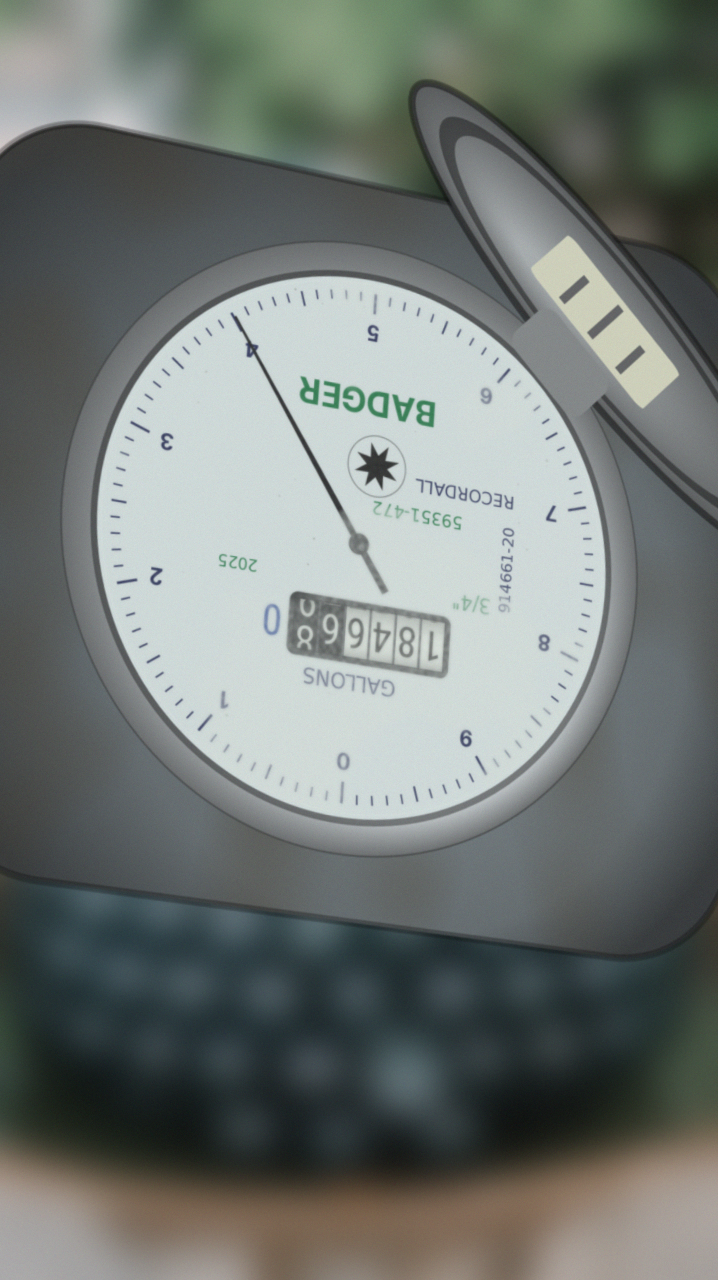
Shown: 1846684.0 gal
